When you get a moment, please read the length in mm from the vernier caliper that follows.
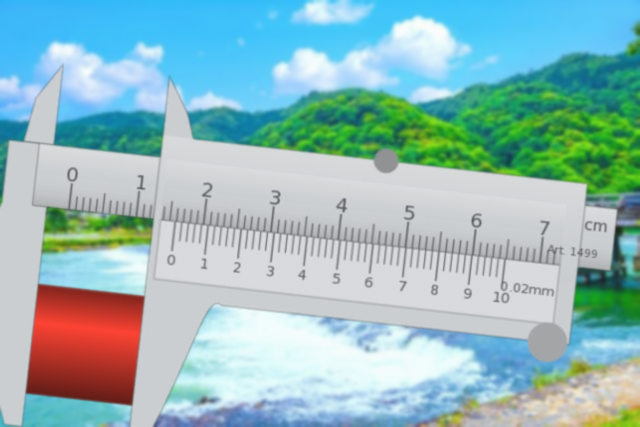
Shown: 15.8 mm
